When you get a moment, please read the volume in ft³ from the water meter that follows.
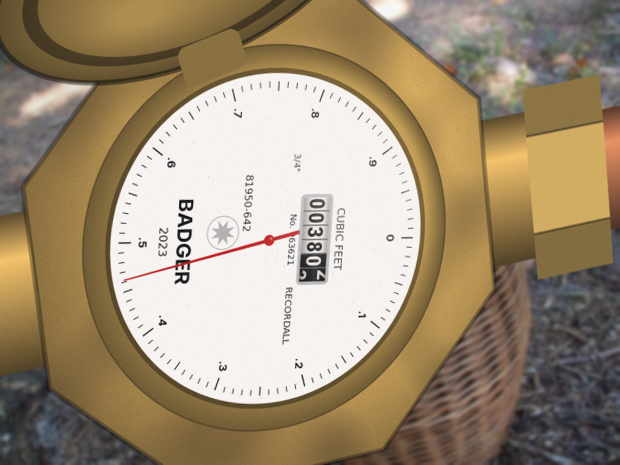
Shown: 3802.46 ft³
